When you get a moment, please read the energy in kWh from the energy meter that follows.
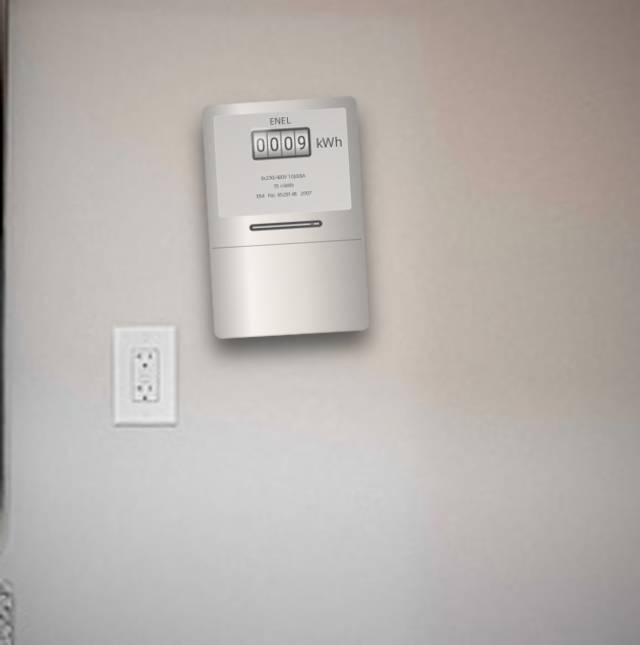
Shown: 9 kWh
